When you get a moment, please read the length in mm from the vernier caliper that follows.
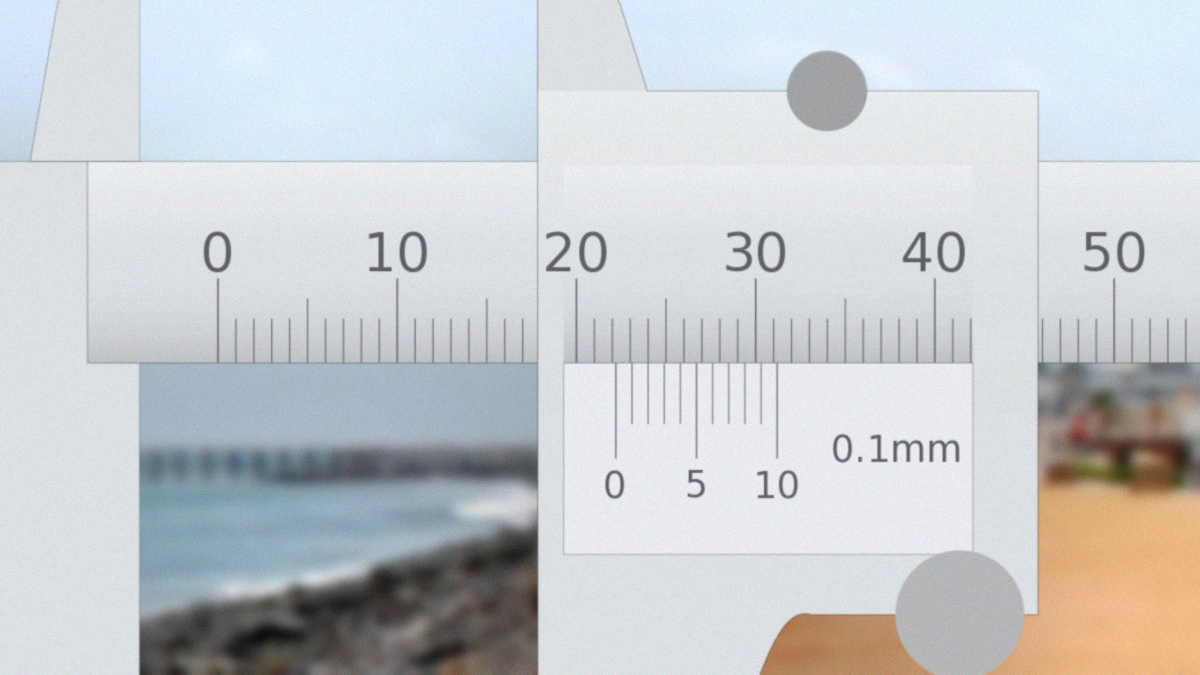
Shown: 22.2 mm
